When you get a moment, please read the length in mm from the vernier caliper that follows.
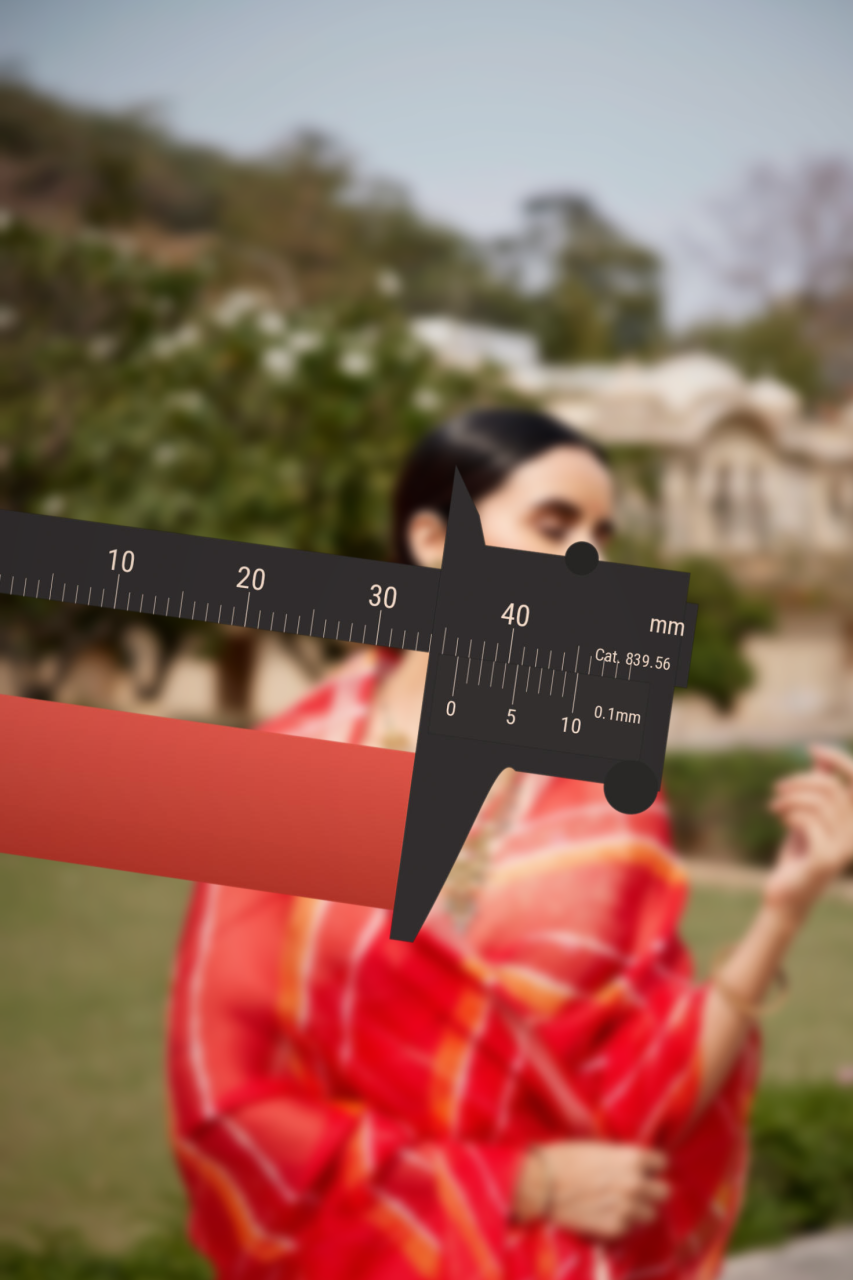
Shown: 36.2 mm
